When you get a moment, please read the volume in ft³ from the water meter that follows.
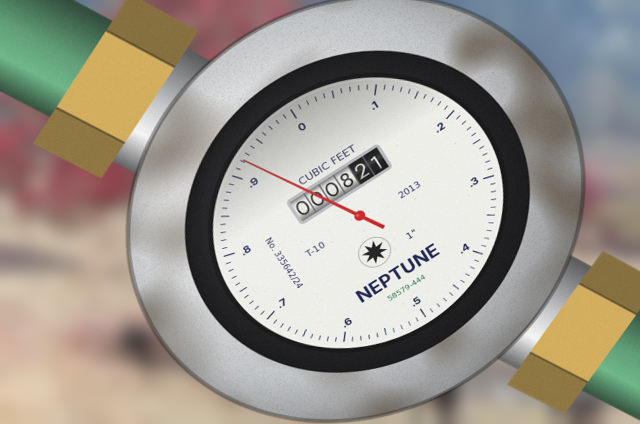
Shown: 820.92 ft³
